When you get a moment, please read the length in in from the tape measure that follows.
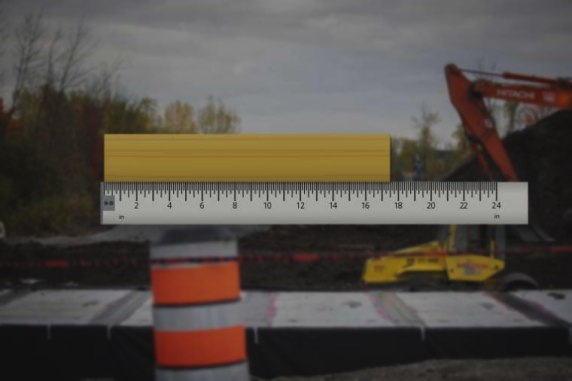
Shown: 17.5 in
